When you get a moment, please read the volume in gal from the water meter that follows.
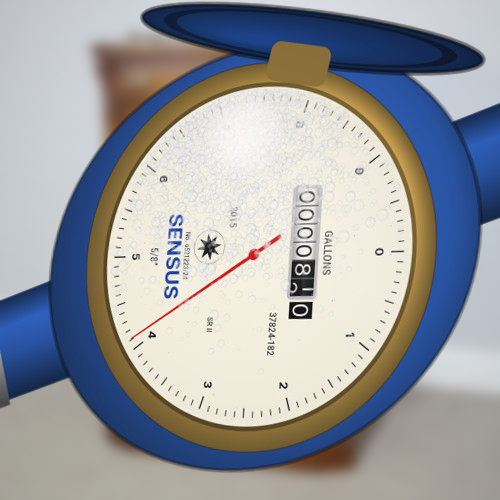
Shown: 814.1 gal
